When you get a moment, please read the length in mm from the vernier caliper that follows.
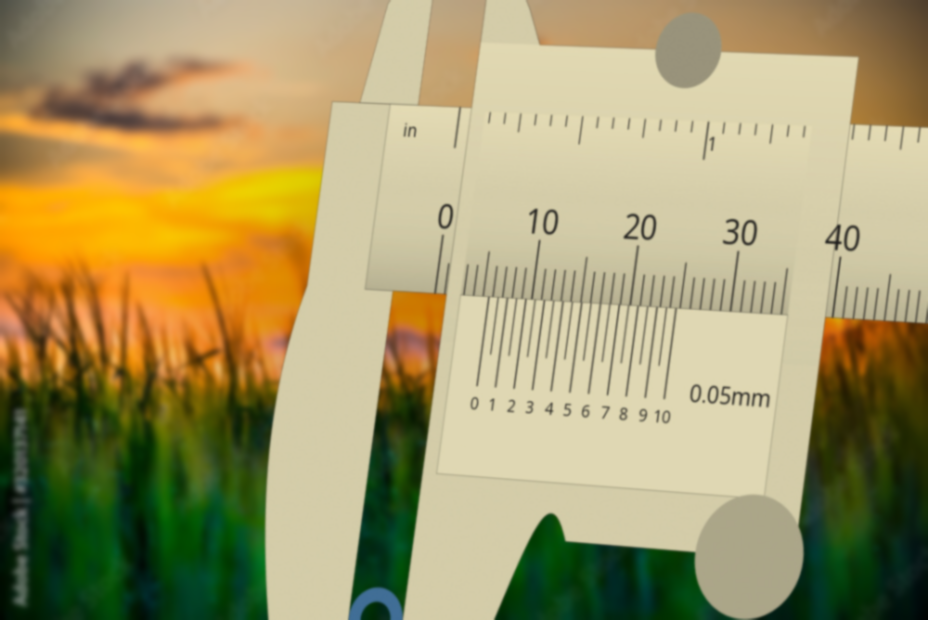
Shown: 5.6 mm
